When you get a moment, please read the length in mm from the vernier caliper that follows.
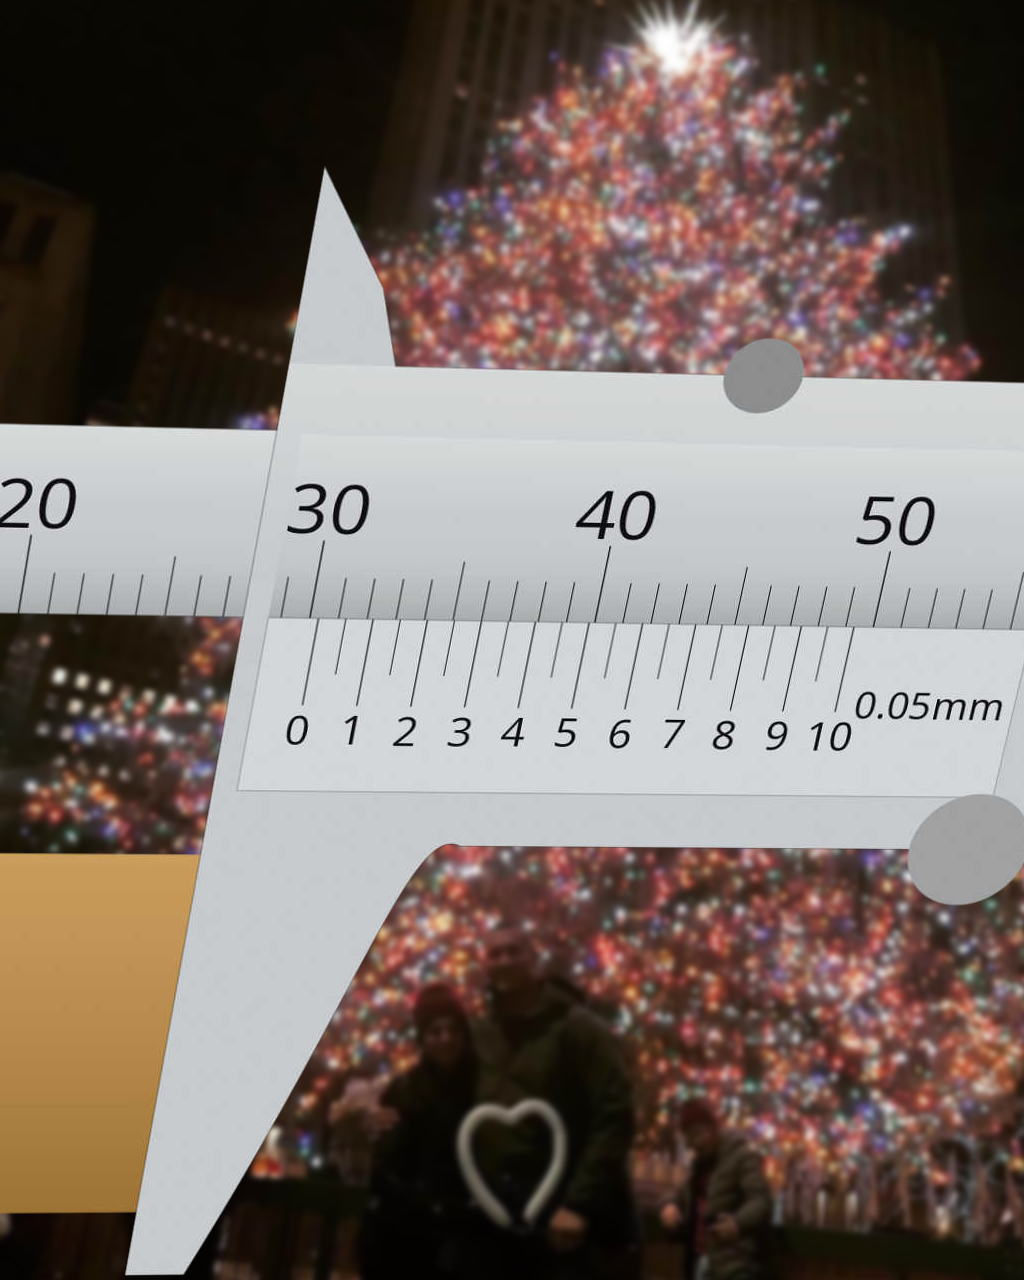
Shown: 30.30 mm
